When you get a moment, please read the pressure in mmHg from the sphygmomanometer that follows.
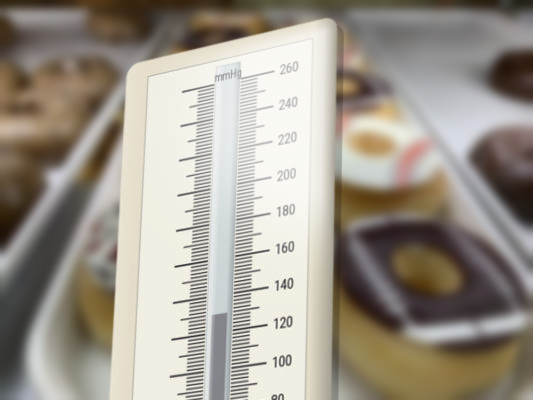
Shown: 130 mmHg
